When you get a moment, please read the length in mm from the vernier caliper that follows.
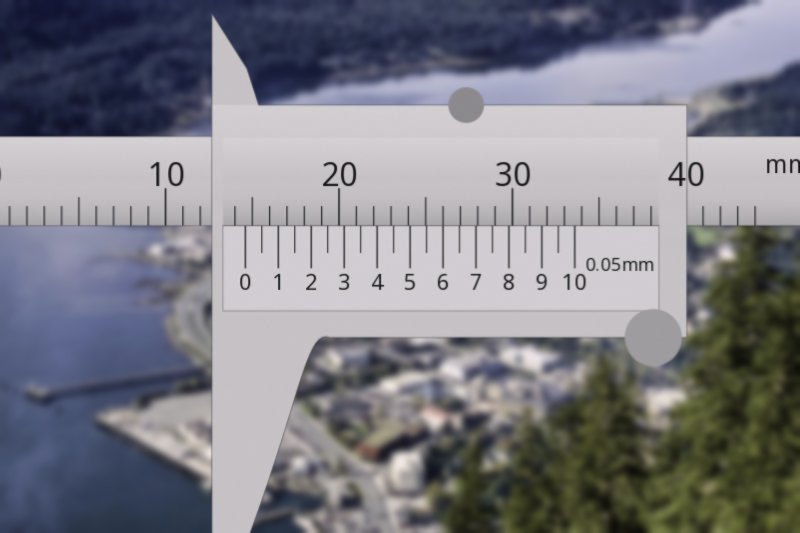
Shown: 14.6 mm
